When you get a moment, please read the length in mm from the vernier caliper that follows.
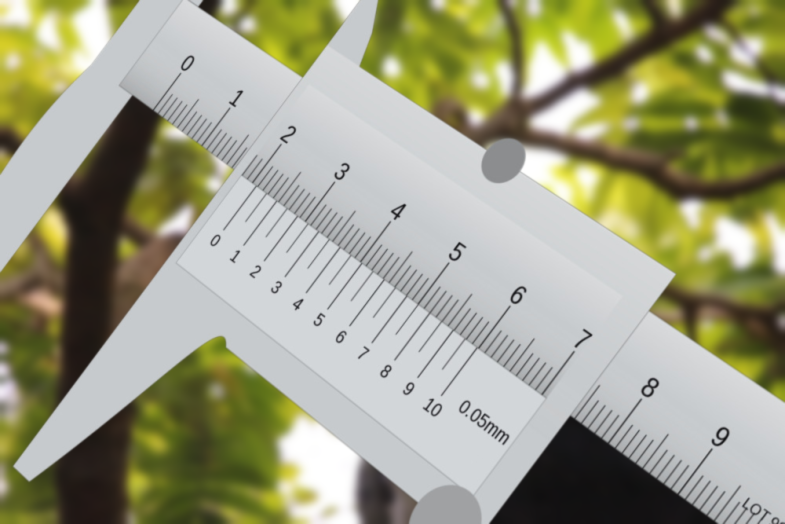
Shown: 20.8 mm
